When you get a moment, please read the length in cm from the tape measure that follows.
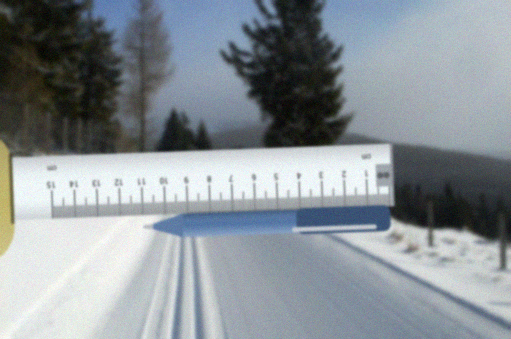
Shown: 11 cm
